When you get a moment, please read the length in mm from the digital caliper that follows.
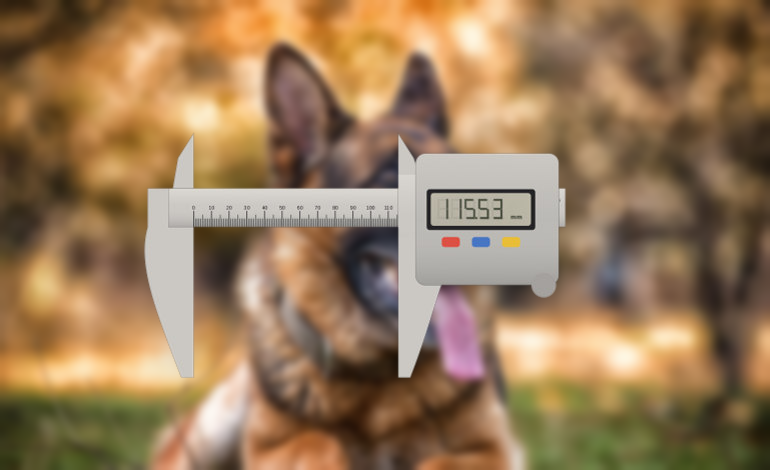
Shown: 115.53 mm
